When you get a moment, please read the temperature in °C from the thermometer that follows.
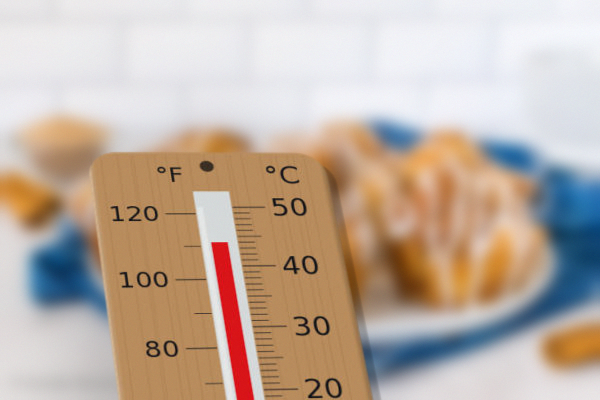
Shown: 44 °C
